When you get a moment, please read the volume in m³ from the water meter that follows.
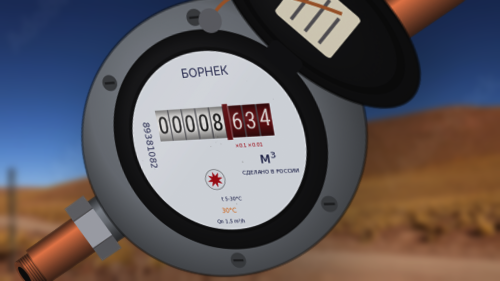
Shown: 8.634 m³
